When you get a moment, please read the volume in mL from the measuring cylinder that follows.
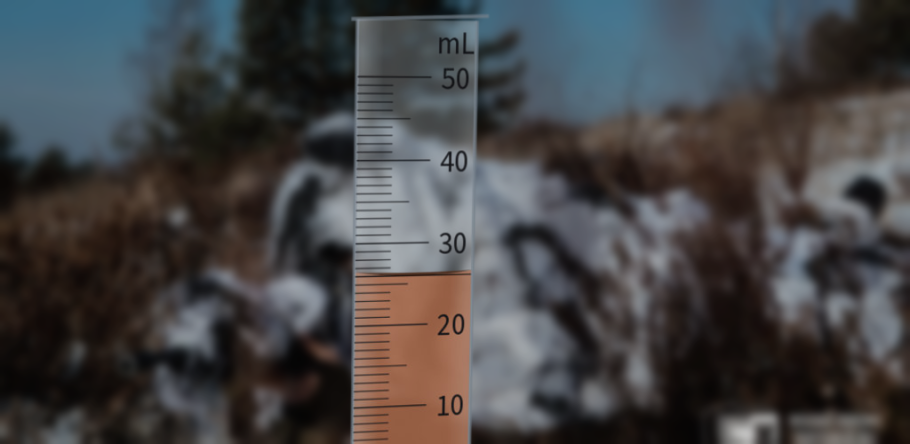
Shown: 26 mL
